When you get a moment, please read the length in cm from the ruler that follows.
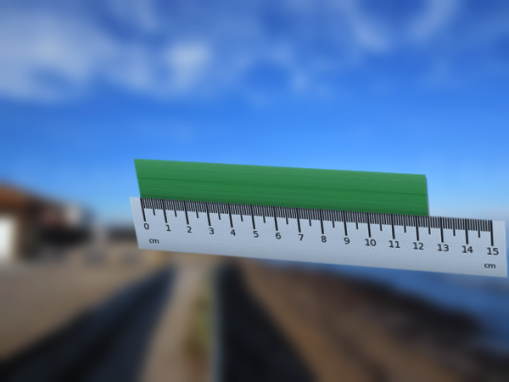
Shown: 12.5 cm
